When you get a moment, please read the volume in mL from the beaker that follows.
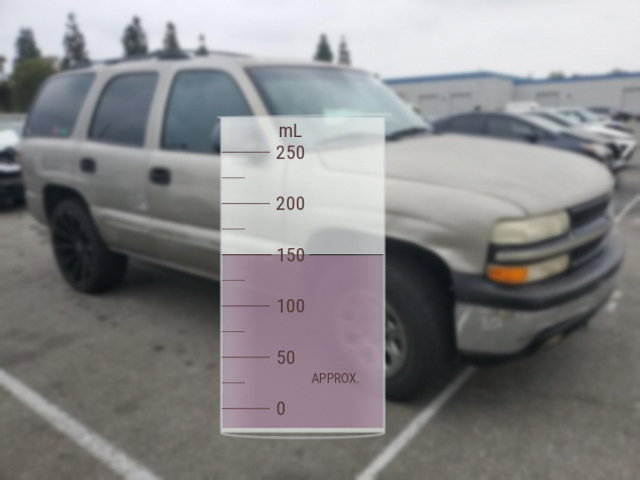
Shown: 150 mL
